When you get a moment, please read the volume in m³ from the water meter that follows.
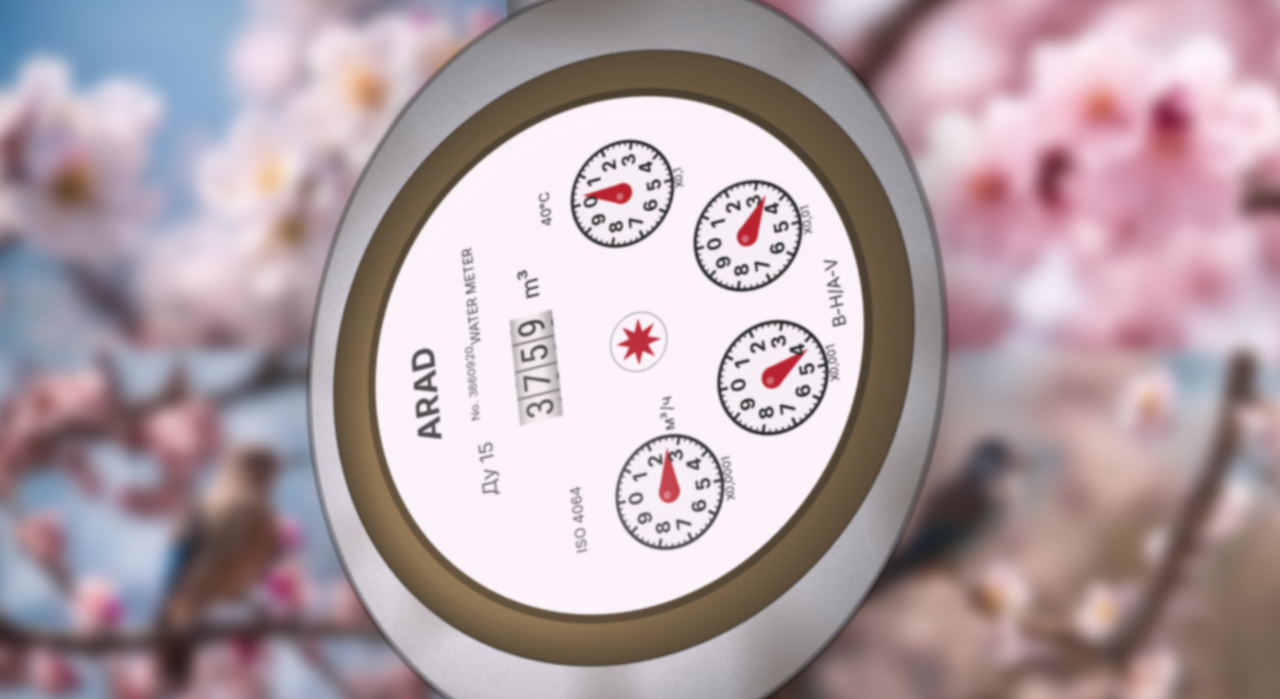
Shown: 3759.0342 m³
